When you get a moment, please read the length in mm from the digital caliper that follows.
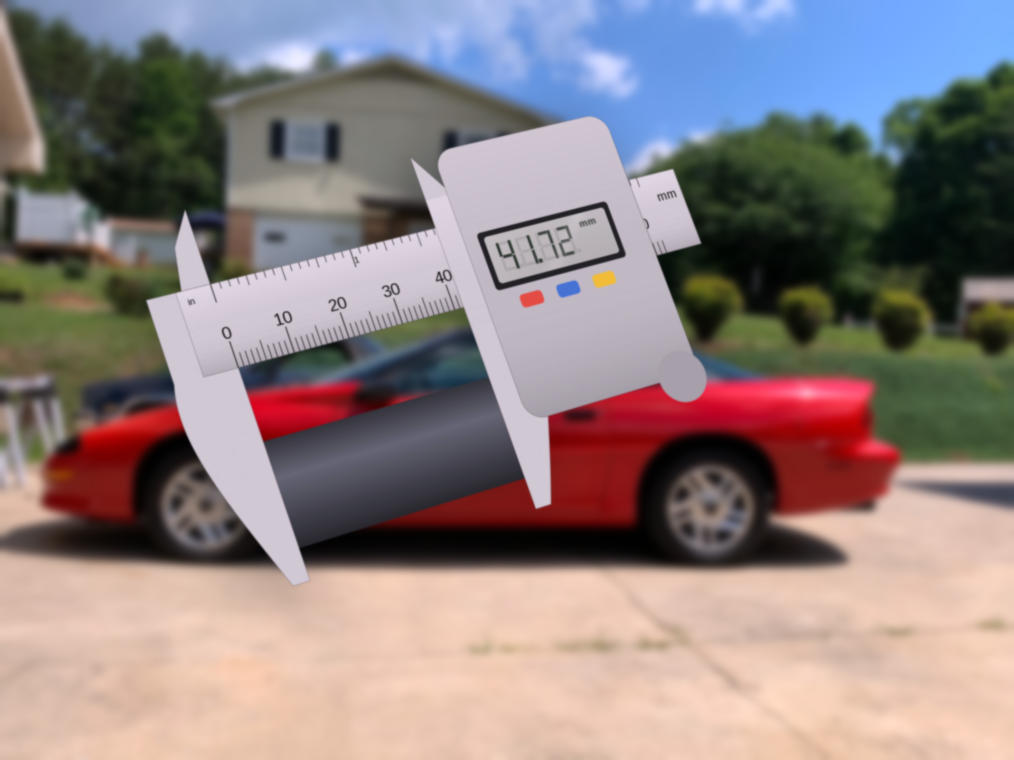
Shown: 41.72 mm
